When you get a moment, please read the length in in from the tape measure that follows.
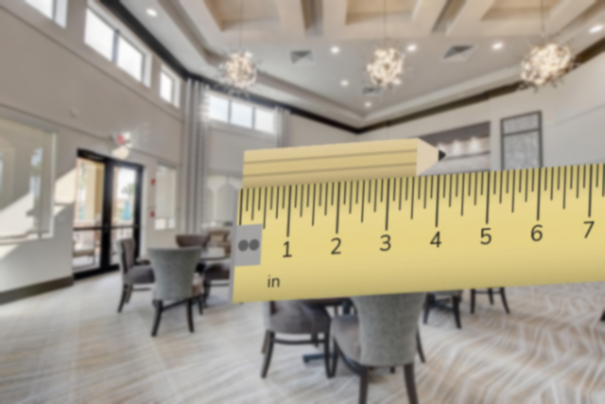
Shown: 4.125 in
